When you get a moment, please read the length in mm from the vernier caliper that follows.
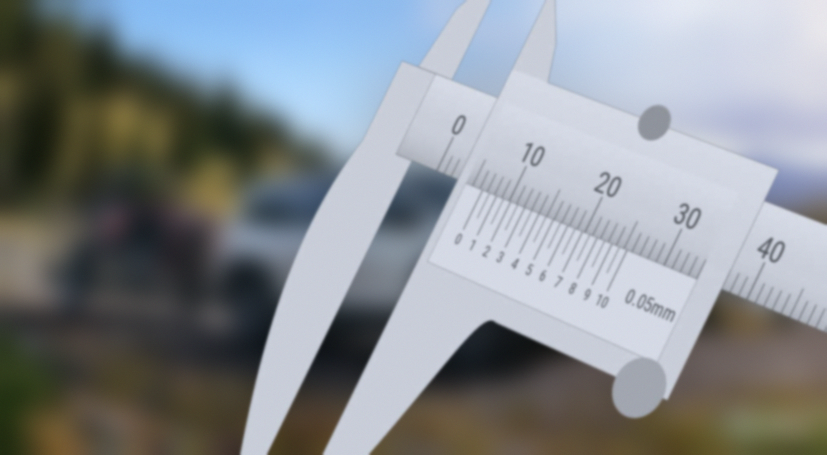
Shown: 6.4 mm
